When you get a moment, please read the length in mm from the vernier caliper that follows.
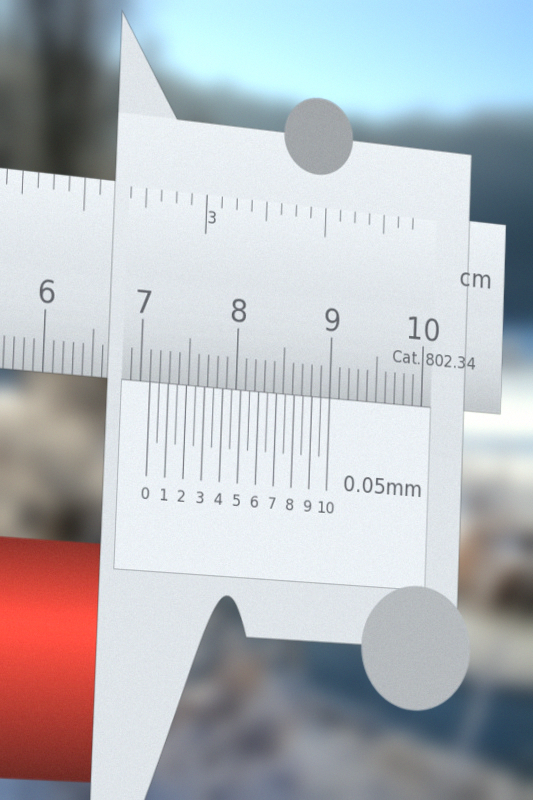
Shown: 71.0 mm
